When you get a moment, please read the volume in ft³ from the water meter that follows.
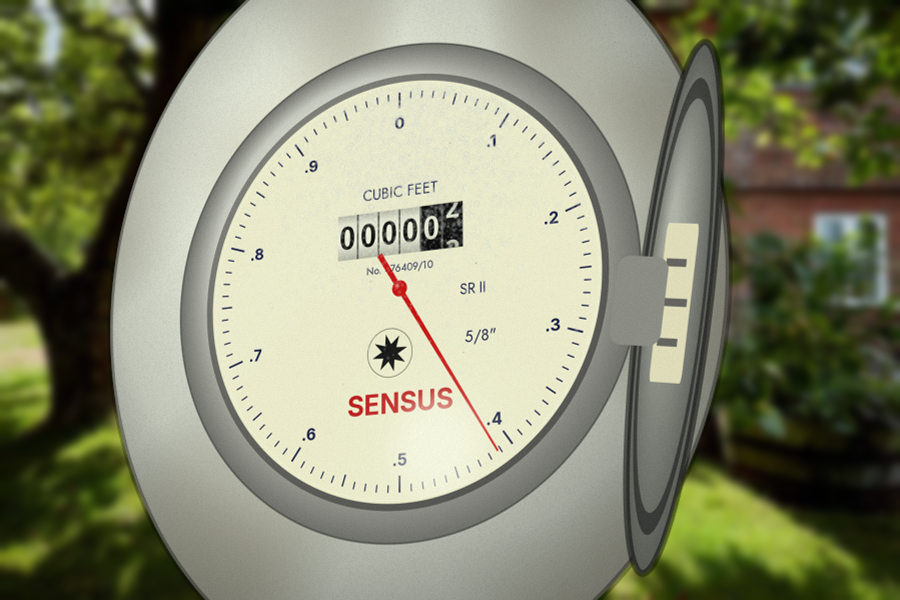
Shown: 2.41 ft³
